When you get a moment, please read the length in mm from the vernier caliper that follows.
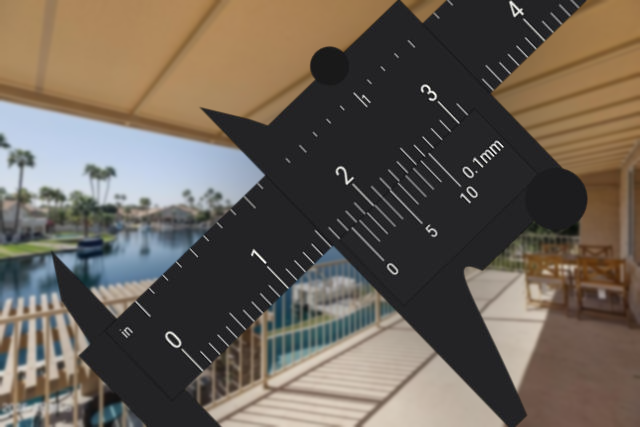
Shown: 17.4 mm
